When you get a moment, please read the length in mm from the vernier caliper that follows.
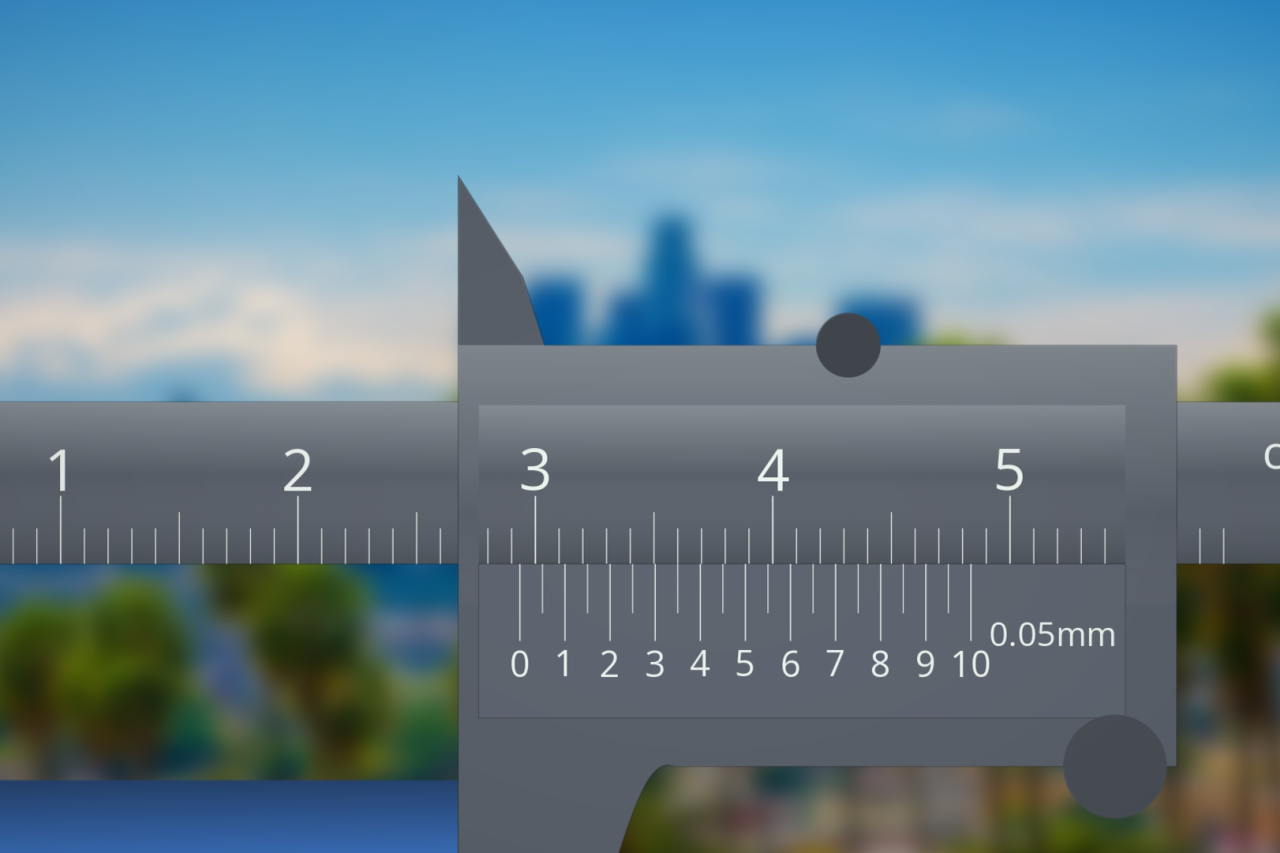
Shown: 29.35 mm
